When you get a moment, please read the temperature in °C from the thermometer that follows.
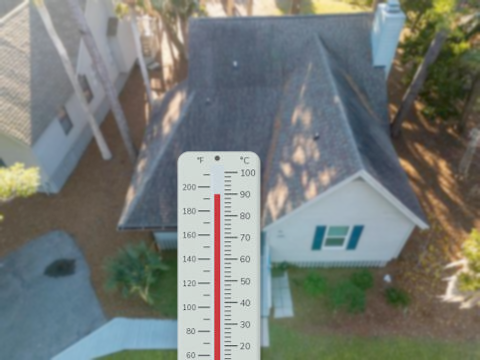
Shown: 90 °C
